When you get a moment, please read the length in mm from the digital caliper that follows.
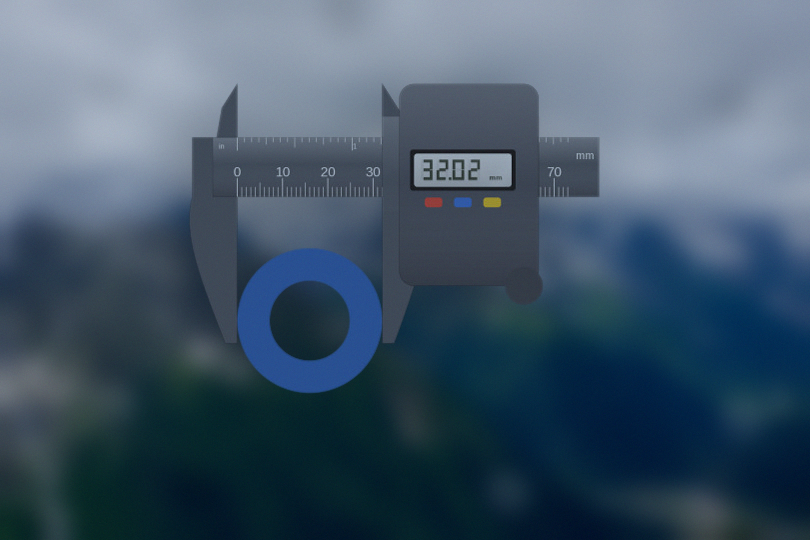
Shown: 32.02 mm
